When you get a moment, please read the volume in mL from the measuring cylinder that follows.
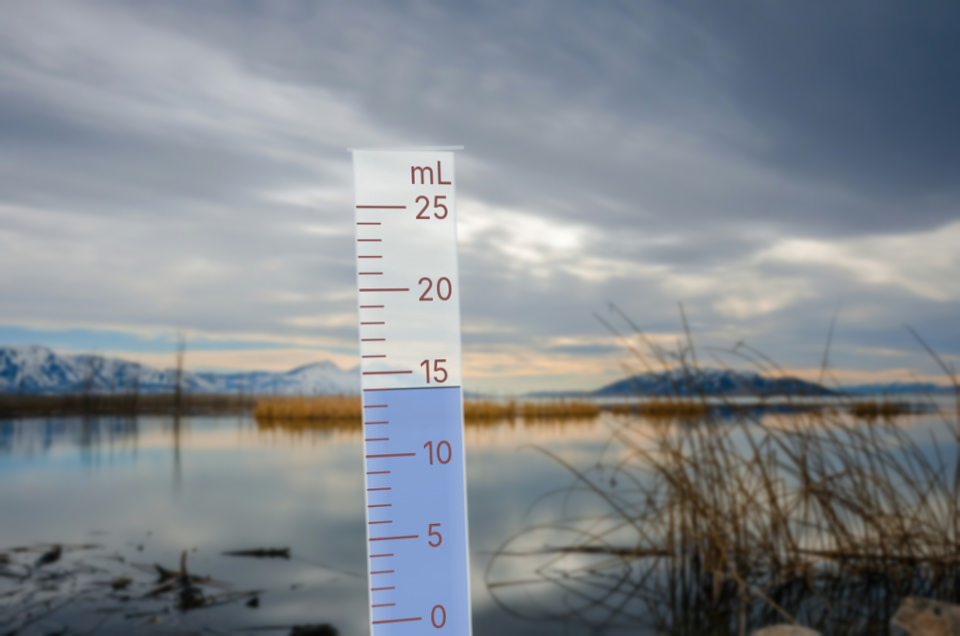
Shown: 14 mL
